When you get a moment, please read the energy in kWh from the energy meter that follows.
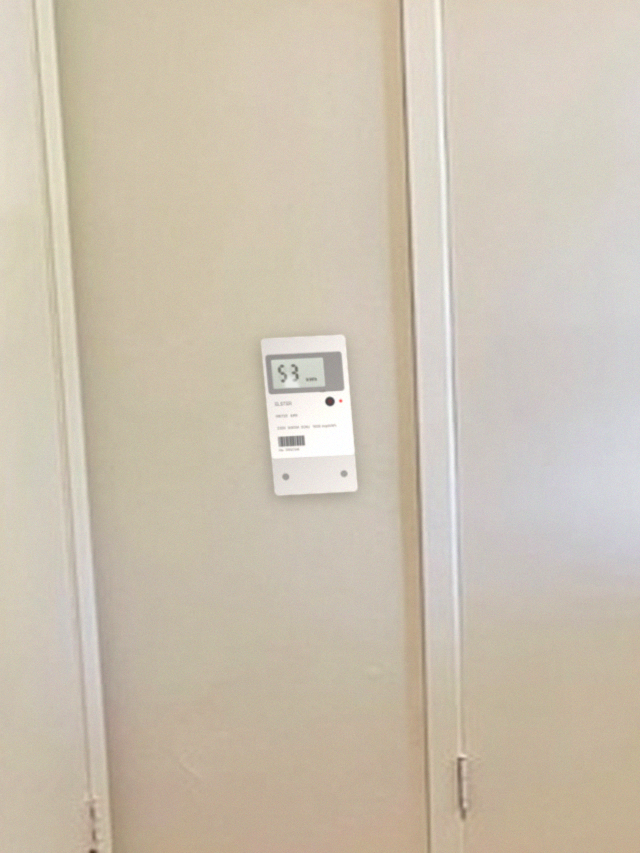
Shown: 53 kWh
